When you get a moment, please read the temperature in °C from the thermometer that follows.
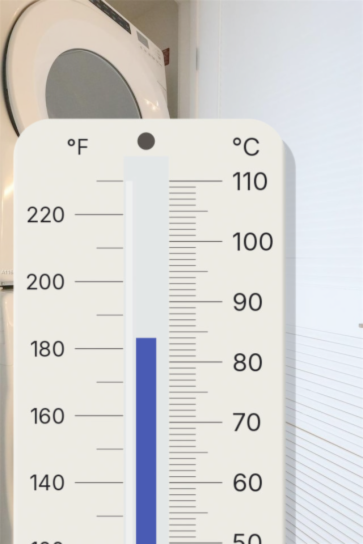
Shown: 84 °C
